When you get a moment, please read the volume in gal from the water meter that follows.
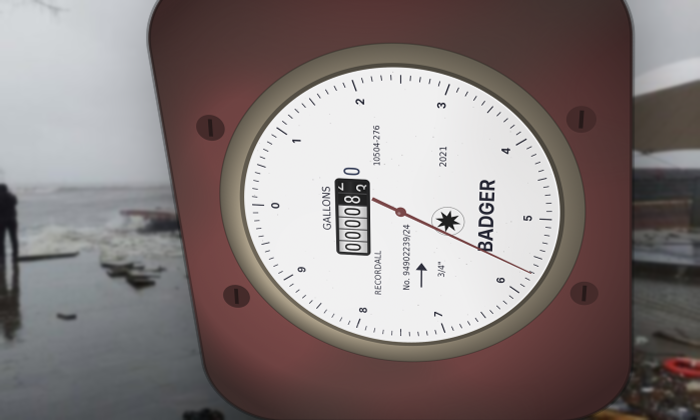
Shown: 825.7 gal
